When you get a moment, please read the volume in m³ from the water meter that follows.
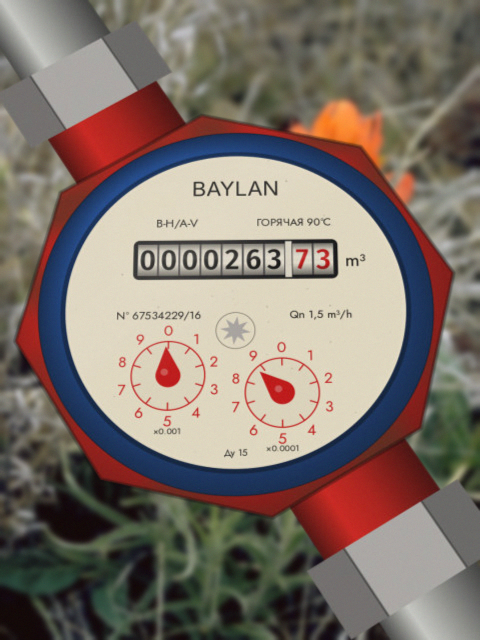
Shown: 263.7298 m³
